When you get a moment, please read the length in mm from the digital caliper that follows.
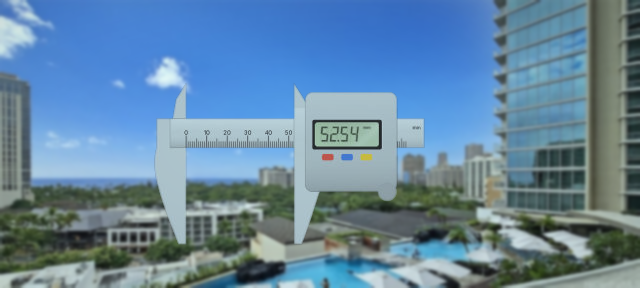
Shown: 52.54 mm
